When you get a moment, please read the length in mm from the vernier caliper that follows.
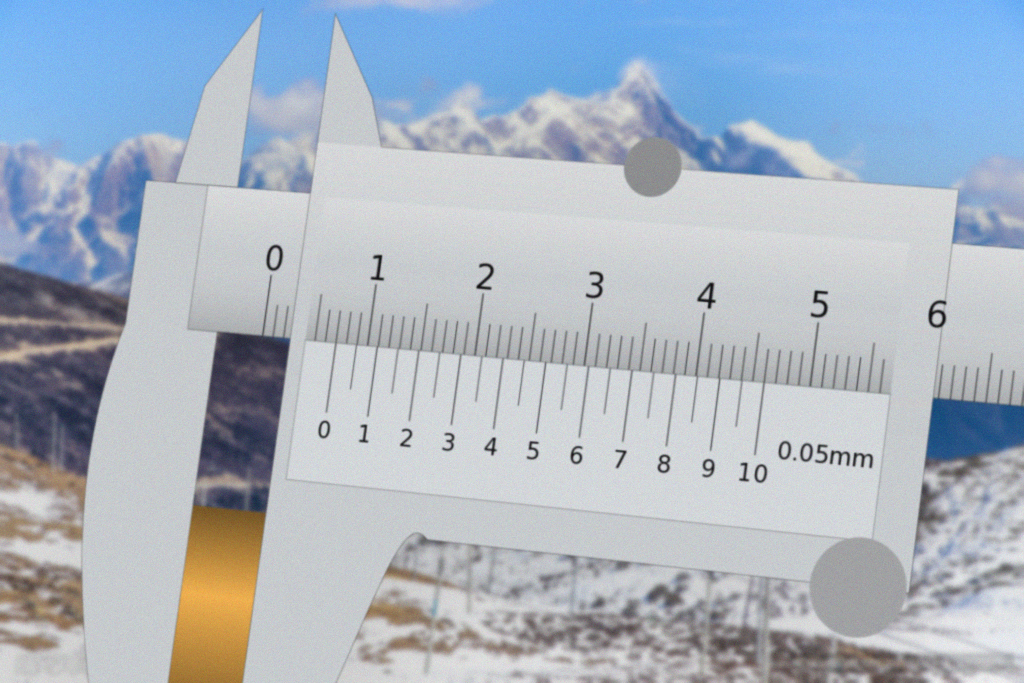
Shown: 7.0 mm
